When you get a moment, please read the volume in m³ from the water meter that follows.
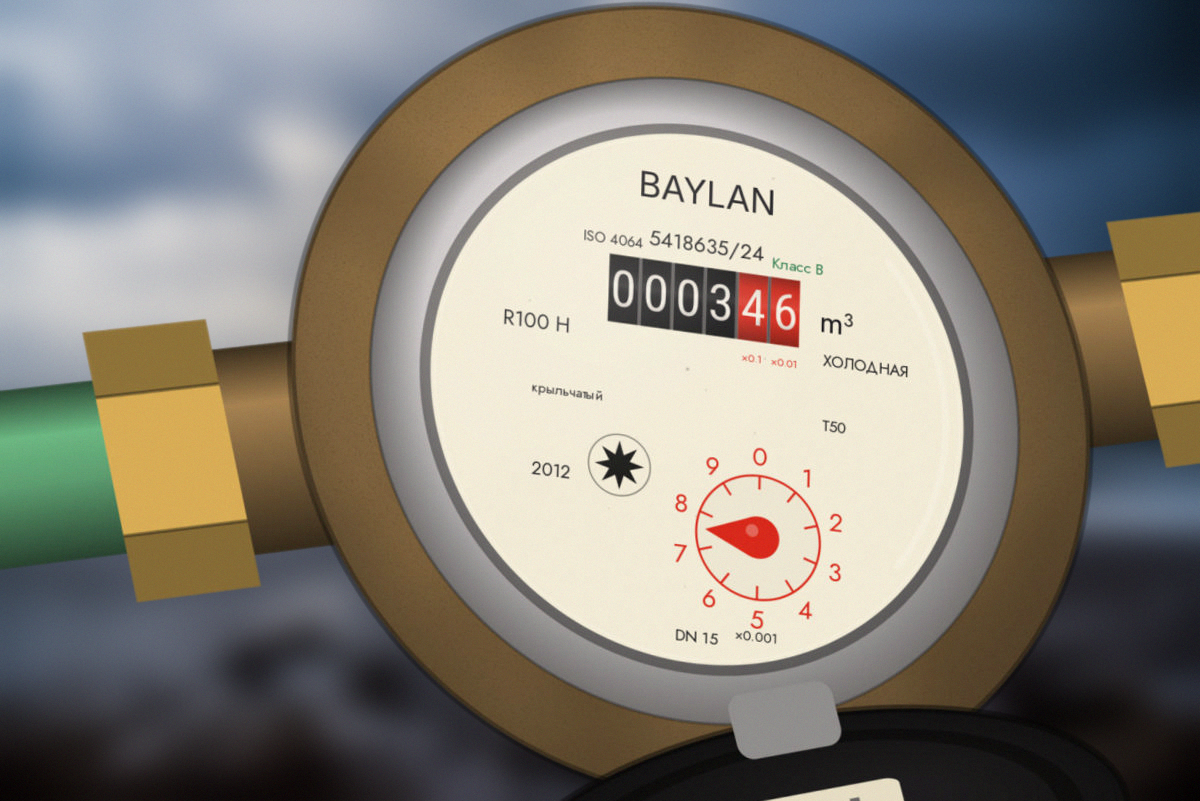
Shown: 3.467 m³
